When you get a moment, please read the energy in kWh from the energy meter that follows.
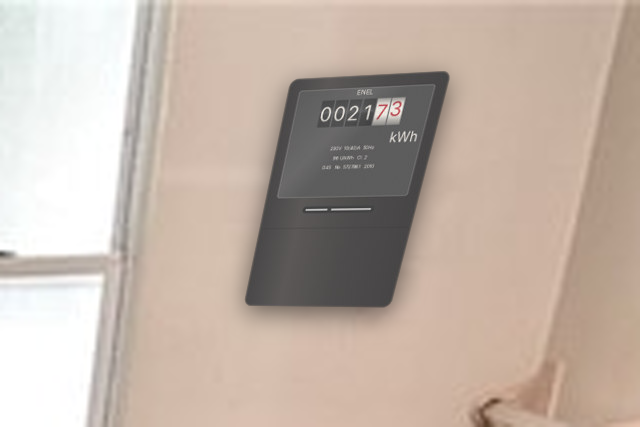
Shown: 21.73 kWh
